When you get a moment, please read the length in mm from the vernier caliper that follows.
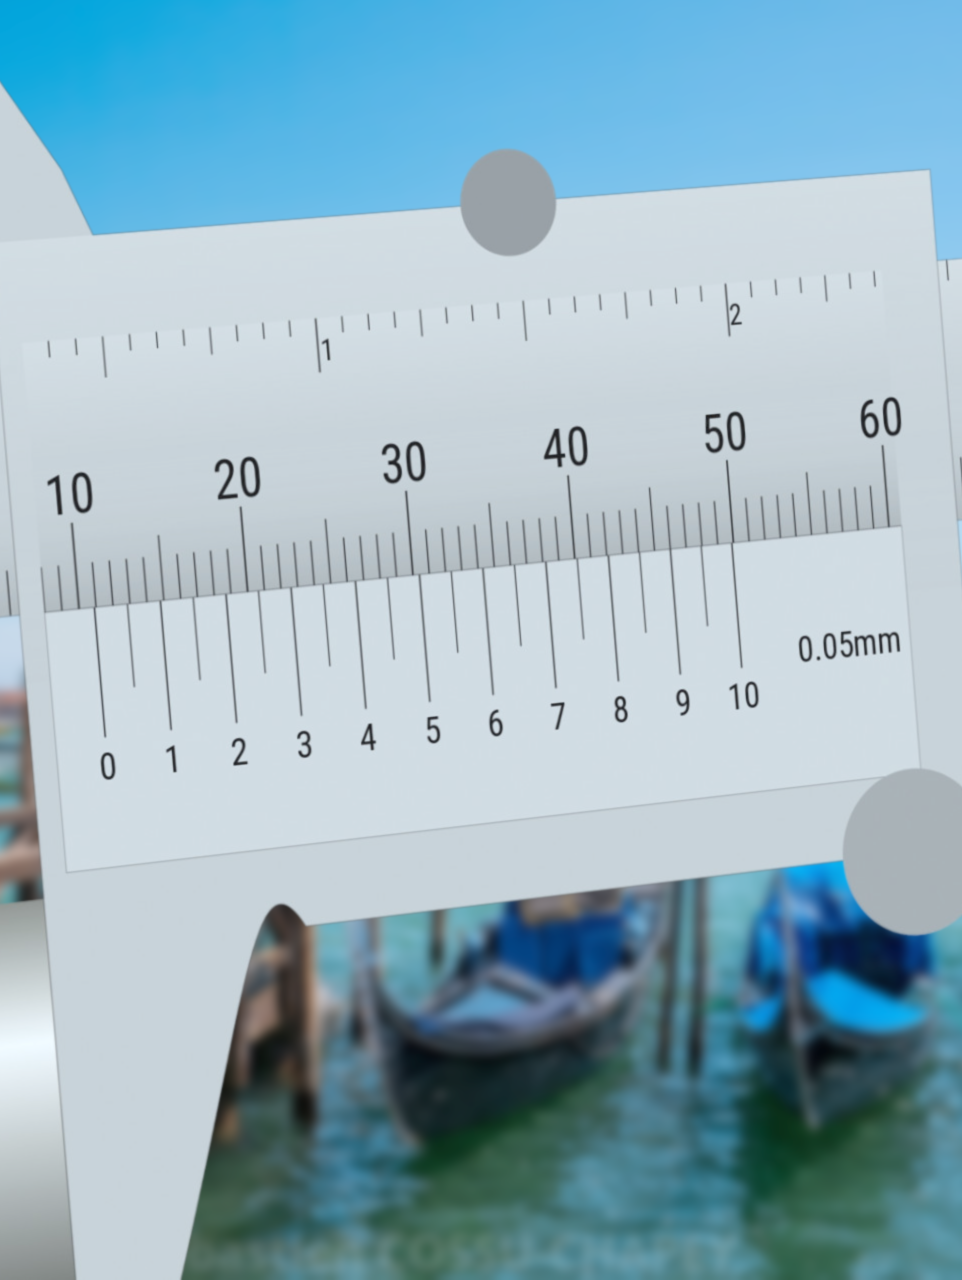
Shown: 10.9 mm
